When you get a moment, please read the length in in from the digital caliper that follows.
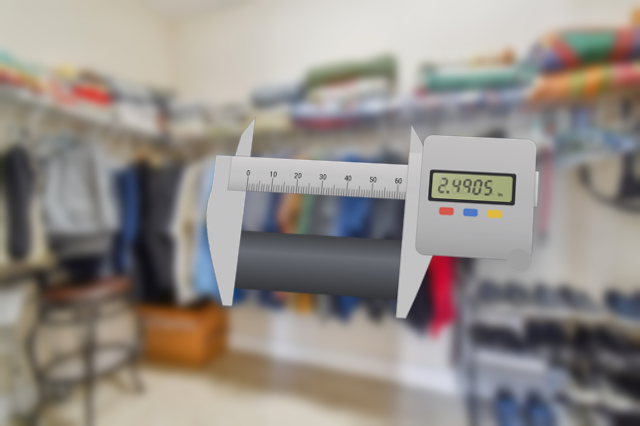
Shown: 2.4905 in
